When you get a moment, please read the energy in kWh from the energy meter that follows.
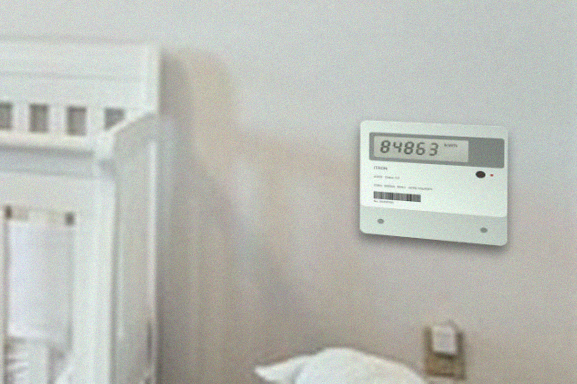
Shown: 84863 kWh
